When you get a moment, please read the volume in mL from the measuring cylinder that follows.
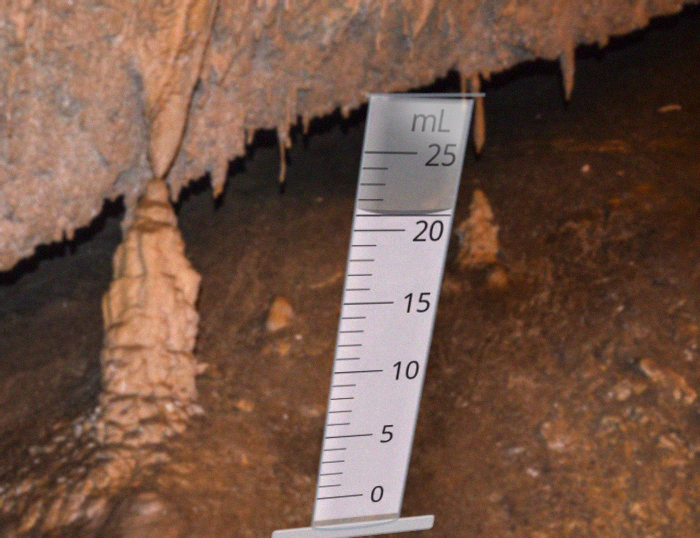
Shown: 21 mL
